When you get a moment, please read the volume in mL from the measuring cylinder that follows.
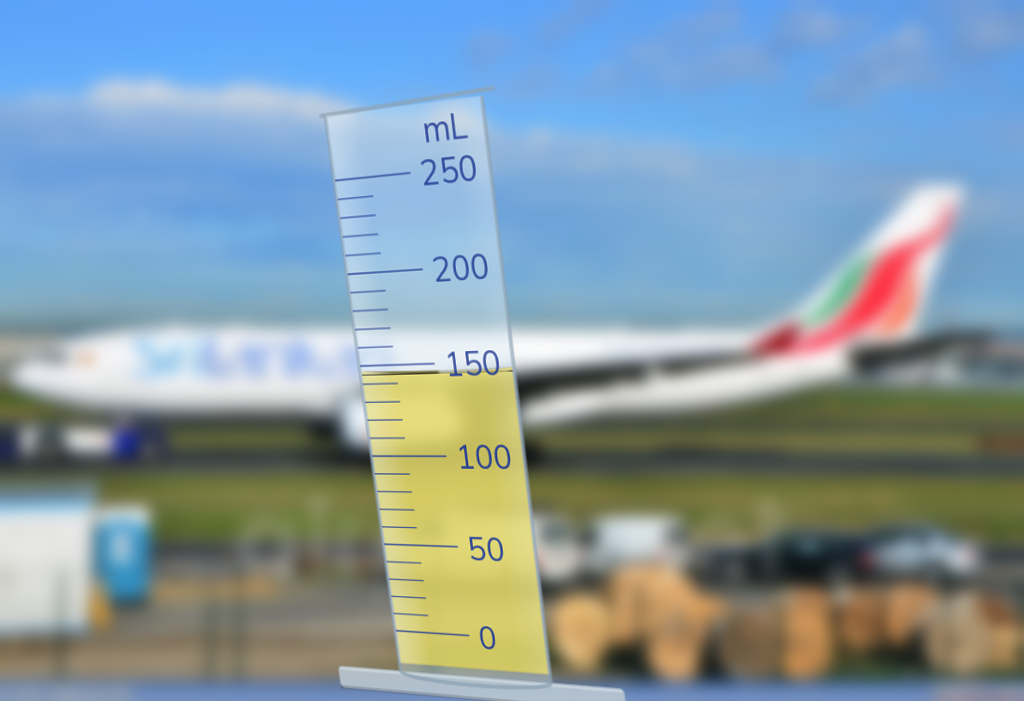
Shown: 145 mL
